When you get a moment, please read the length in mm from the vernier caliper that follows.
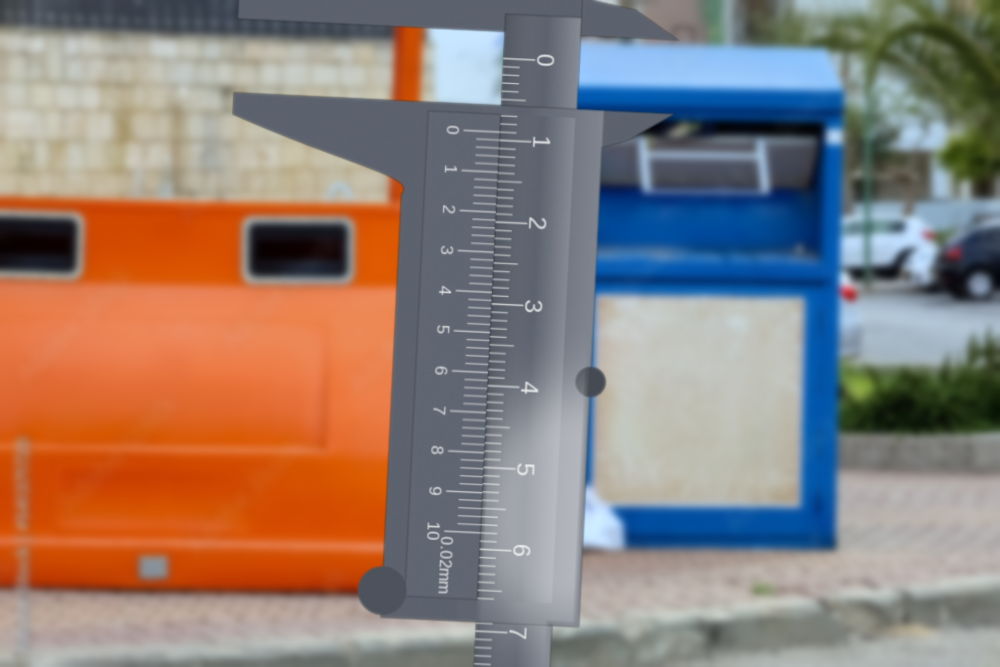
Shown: 9.0 mm
